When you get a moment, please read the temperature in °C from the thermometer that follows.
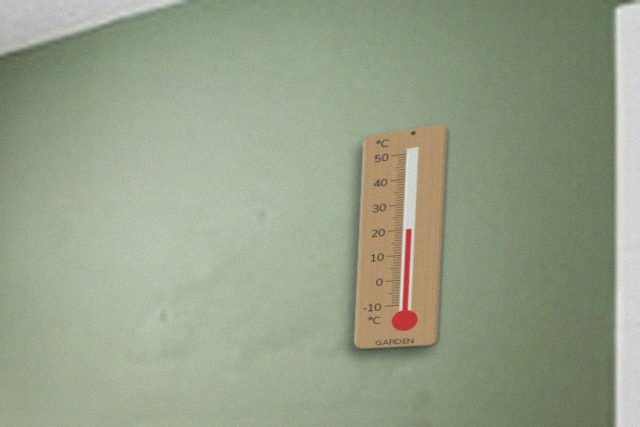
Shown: 20 °C
